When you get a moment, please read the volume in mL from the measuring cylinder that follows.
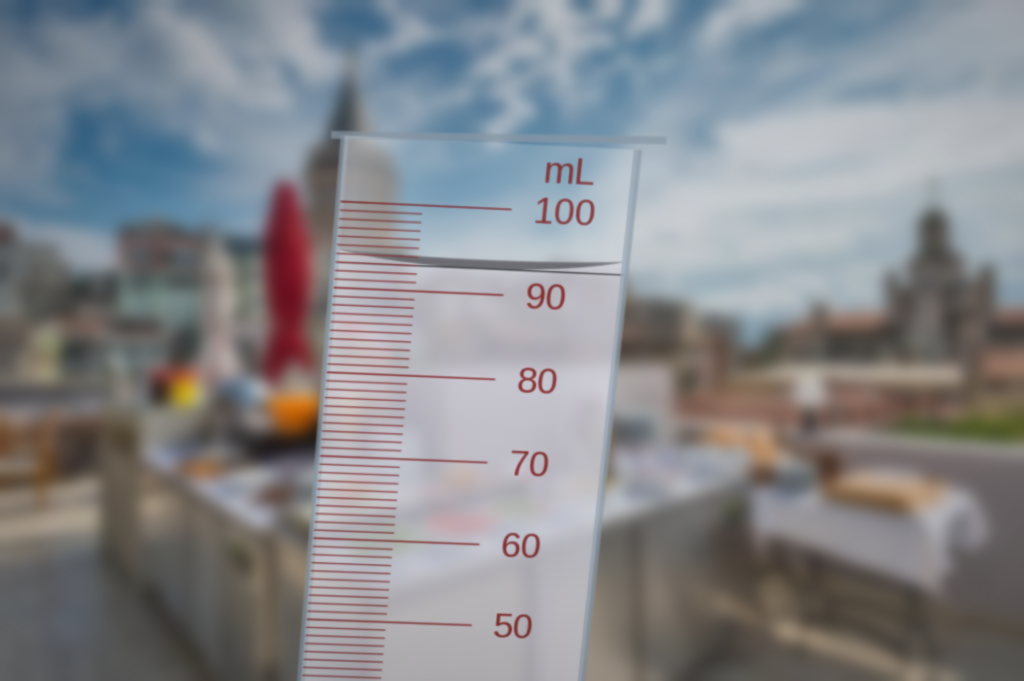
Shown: 93 mL
